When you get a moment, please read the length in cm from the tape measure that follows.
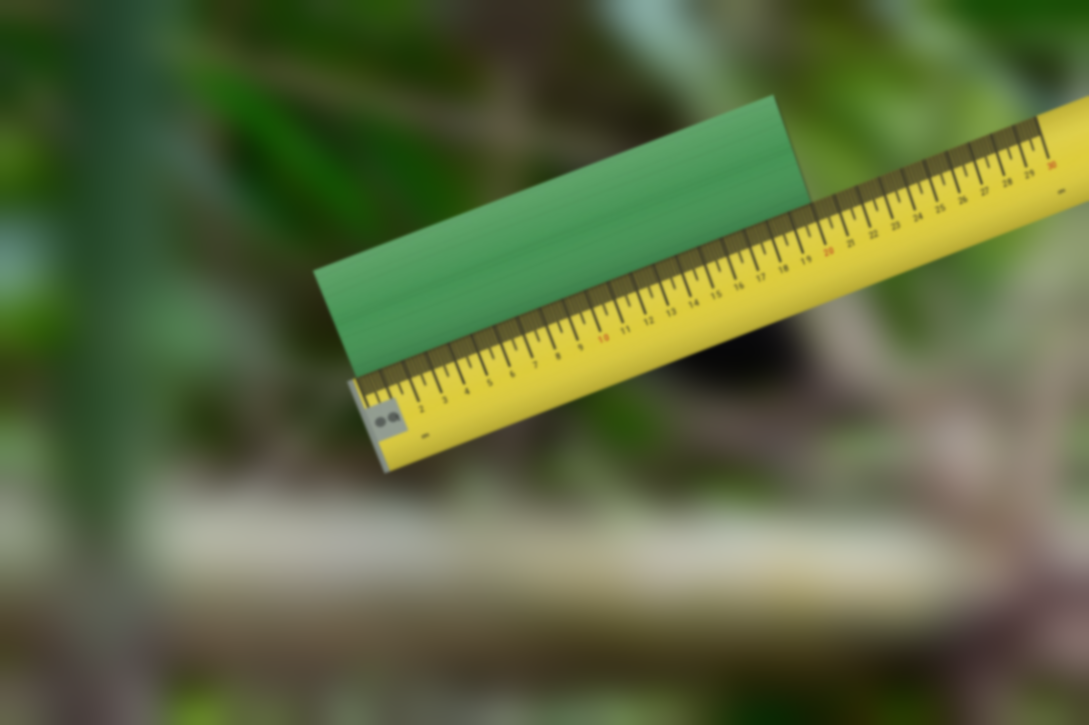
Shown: 20 cm
